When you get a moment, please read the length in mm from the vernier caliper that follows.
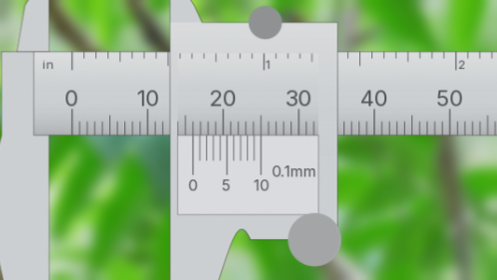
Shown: 16.0 mm
